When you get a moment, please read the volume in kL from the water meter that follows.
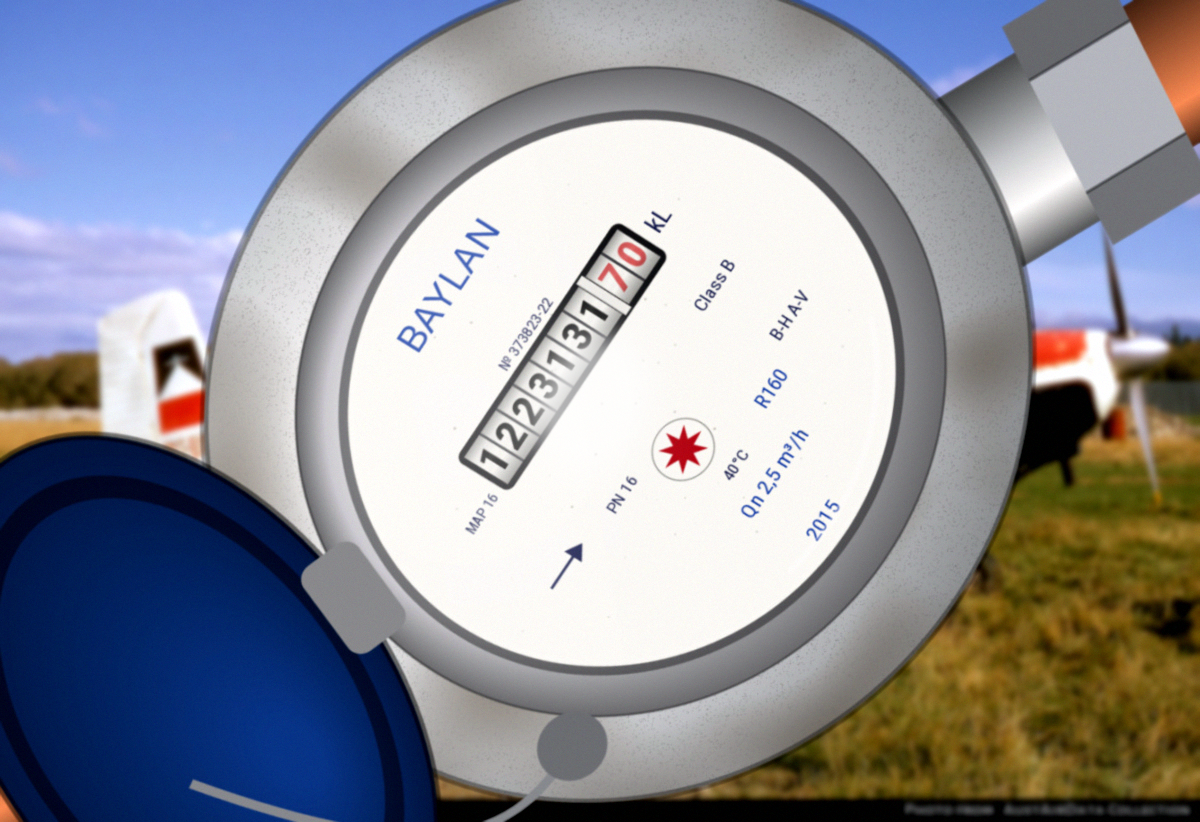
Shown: 1223131.70 kL
